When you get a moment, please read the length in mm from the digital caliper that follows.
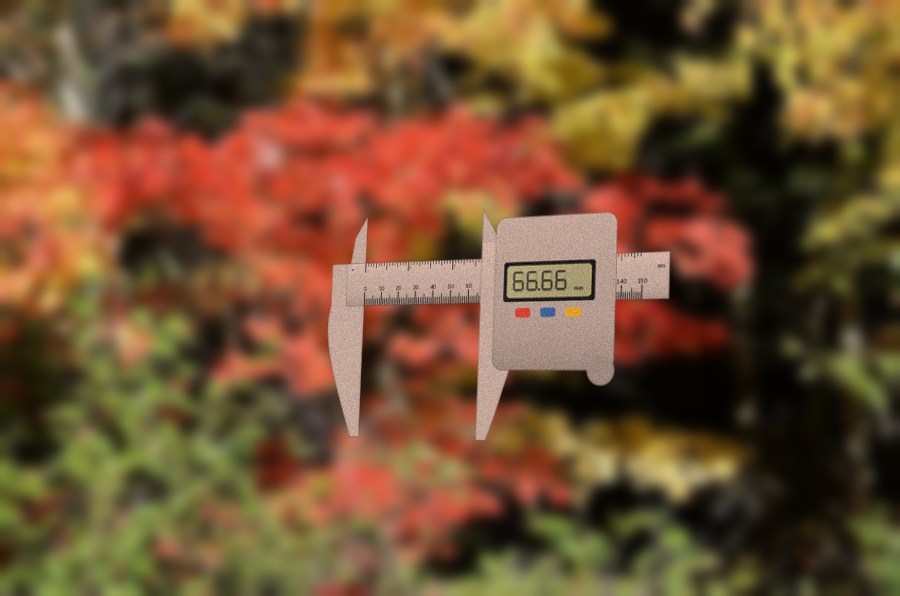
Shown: 66.66 mm
